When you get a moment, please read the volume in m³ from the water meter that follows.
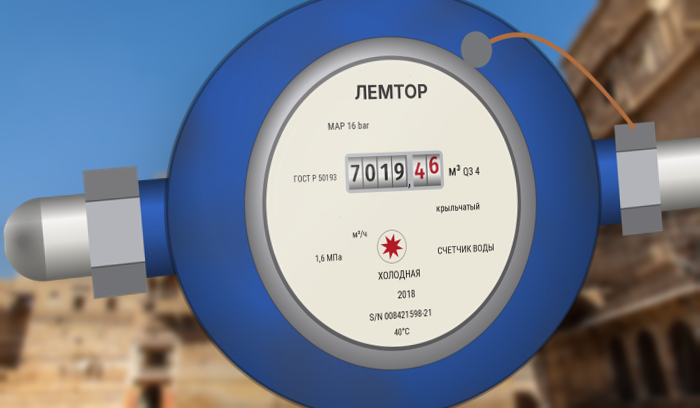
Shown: 7019.46 m³
